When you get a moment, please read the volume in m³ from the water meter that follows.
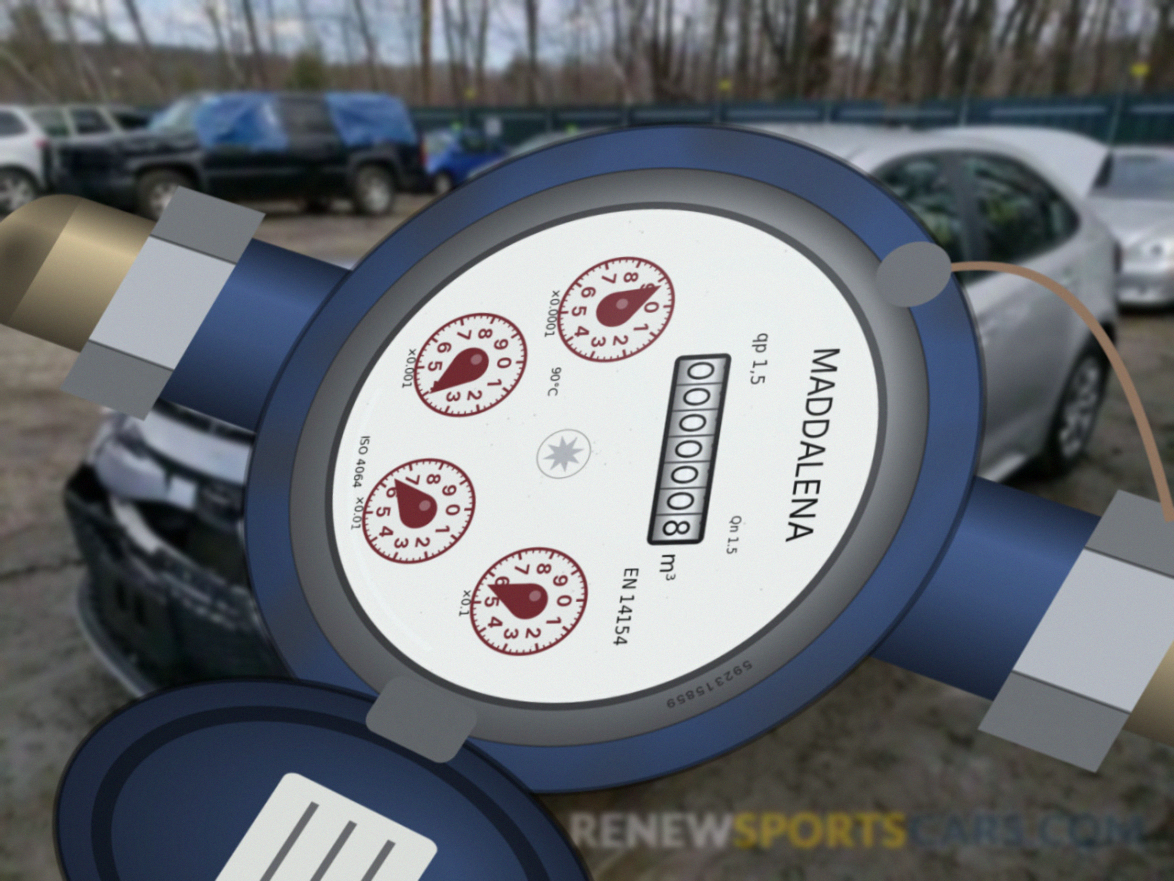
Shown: 8.5639 m³
